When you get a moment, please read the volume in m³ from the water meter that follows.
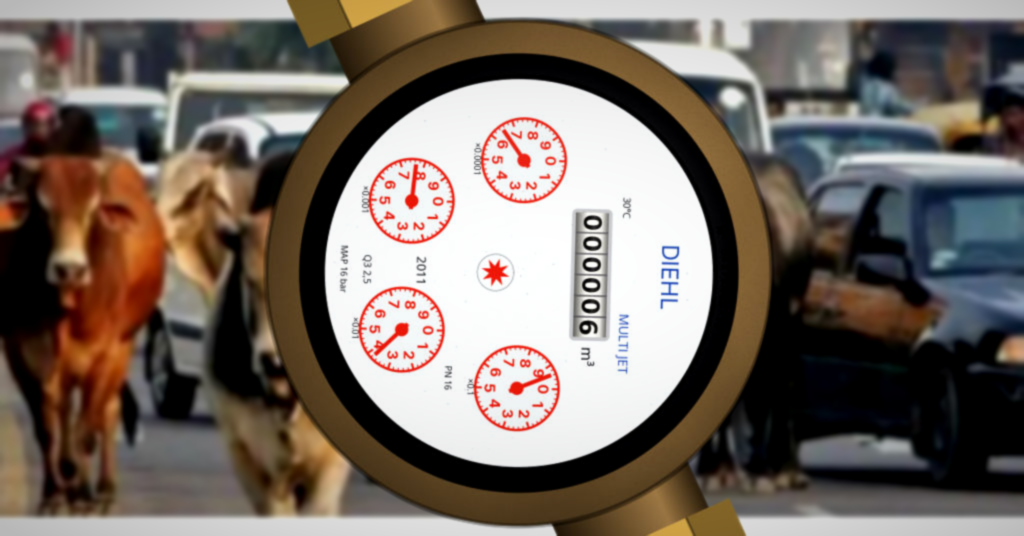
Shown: 5.9376 m³
